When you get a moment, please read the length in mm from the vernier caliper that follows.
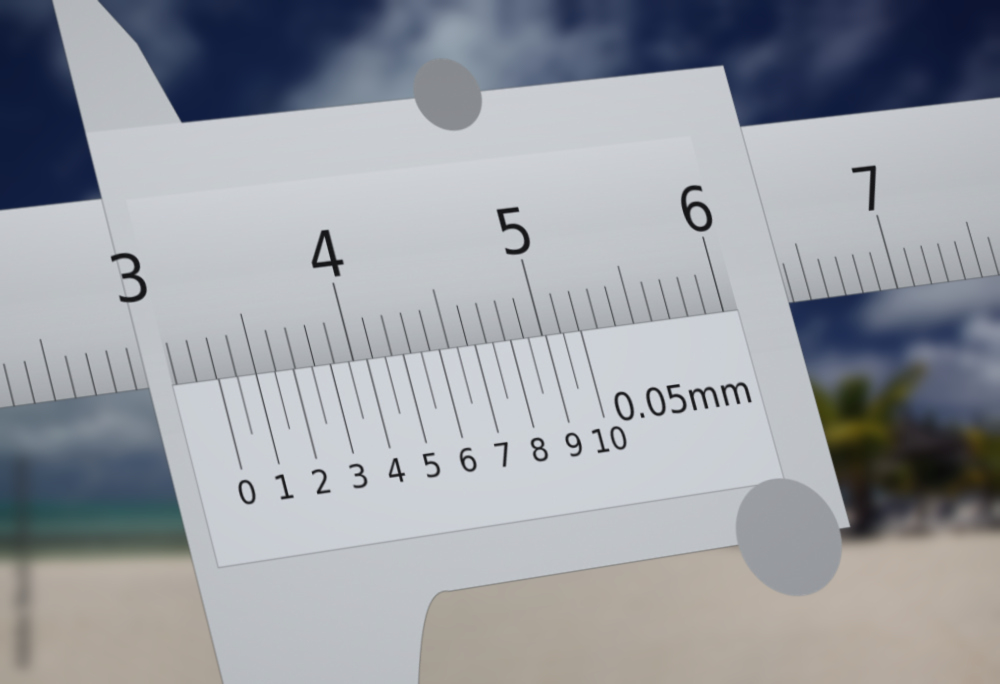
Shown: 33.1 mm
